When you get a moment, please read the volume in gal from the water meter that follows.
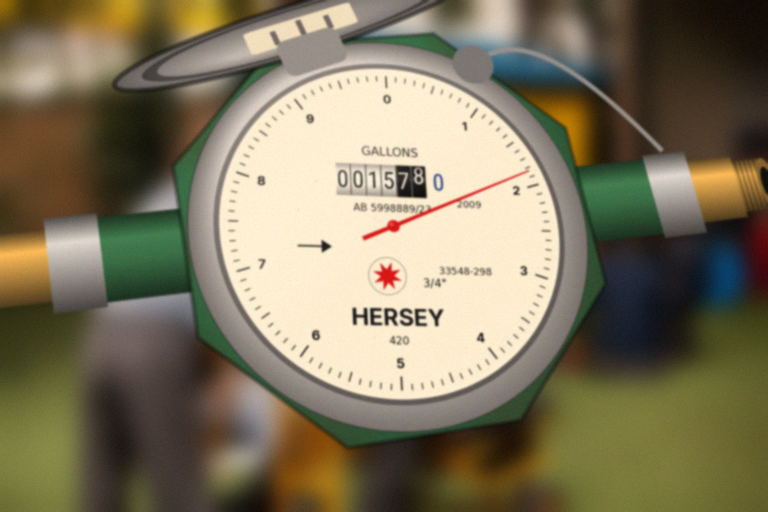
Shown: 15781.8 gal
